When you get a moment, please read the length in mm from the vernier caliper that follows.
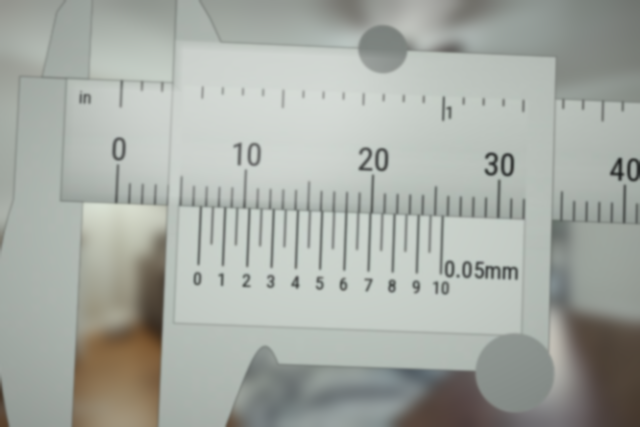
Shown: 6.6 mm
